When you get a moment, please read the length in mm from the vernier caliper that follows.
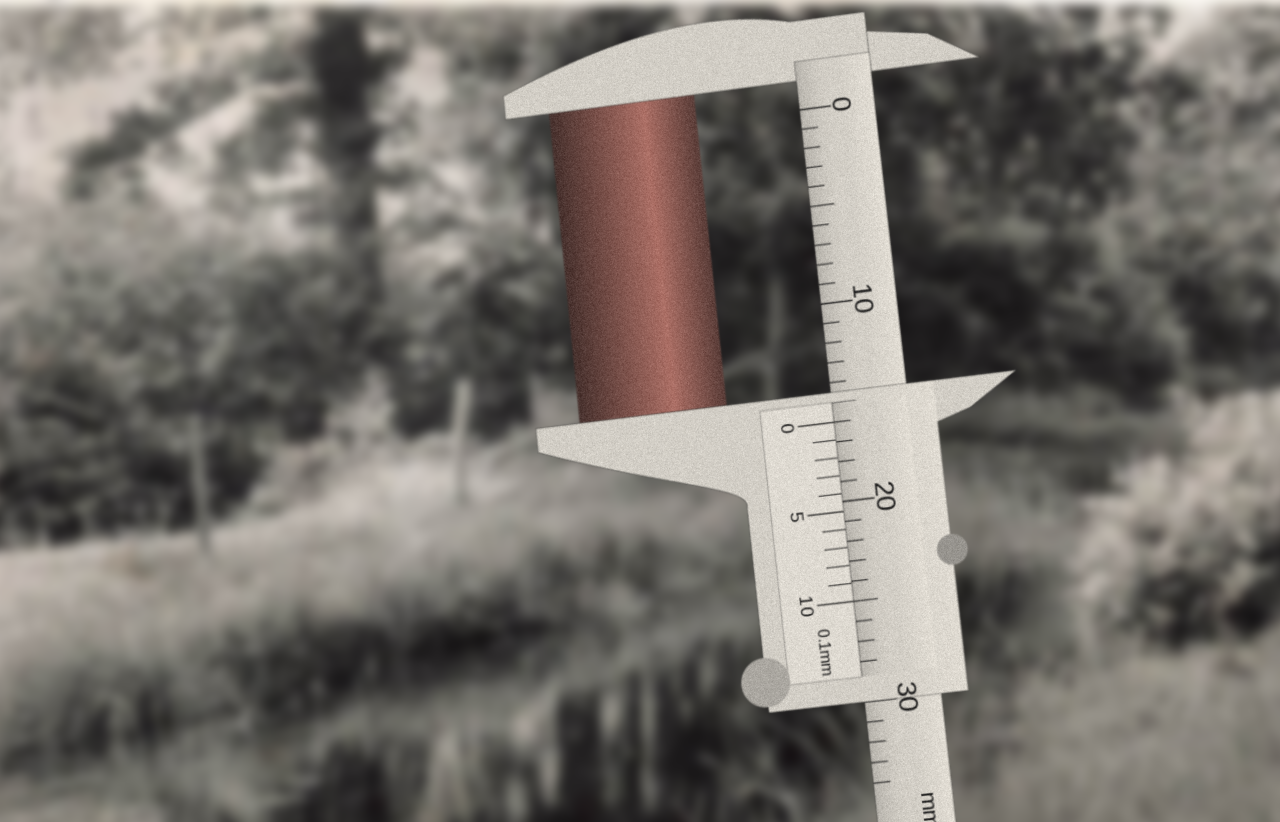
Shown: 16.0 mm
